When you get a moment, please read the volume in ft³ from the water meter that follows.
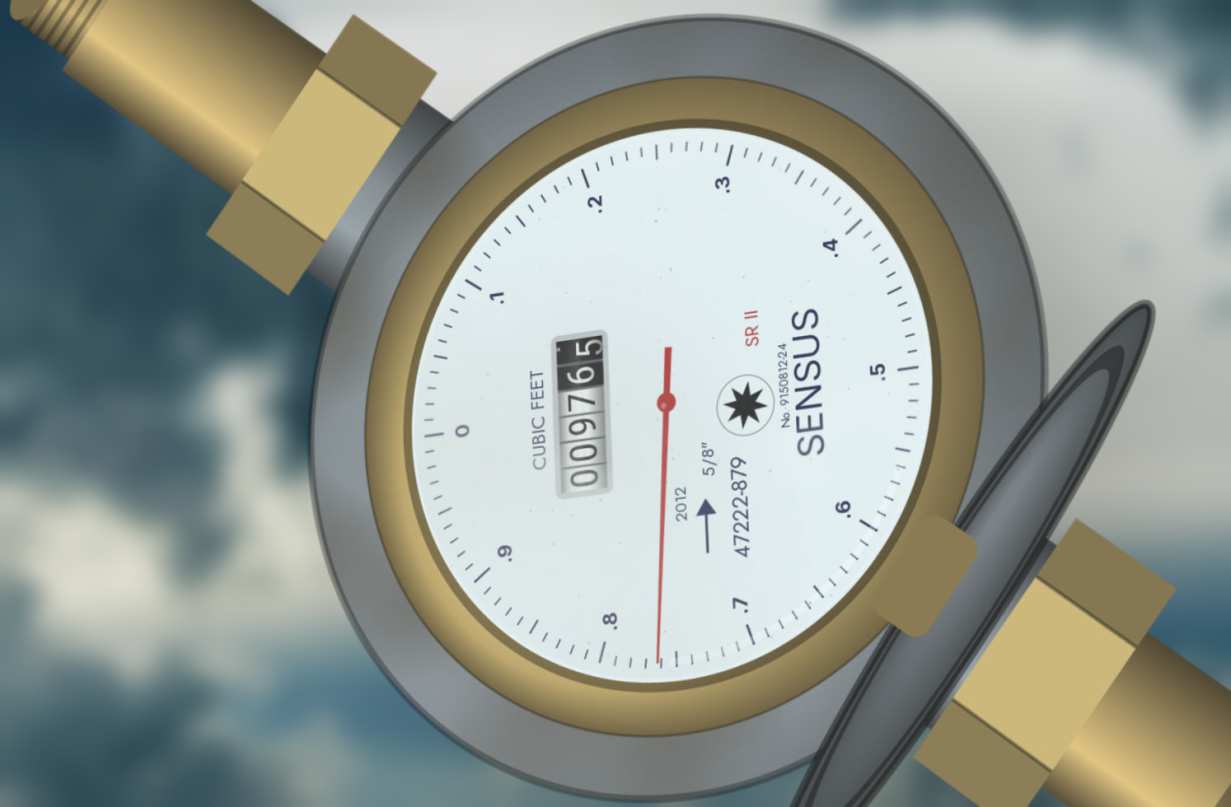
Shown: 9764.76 ft³
